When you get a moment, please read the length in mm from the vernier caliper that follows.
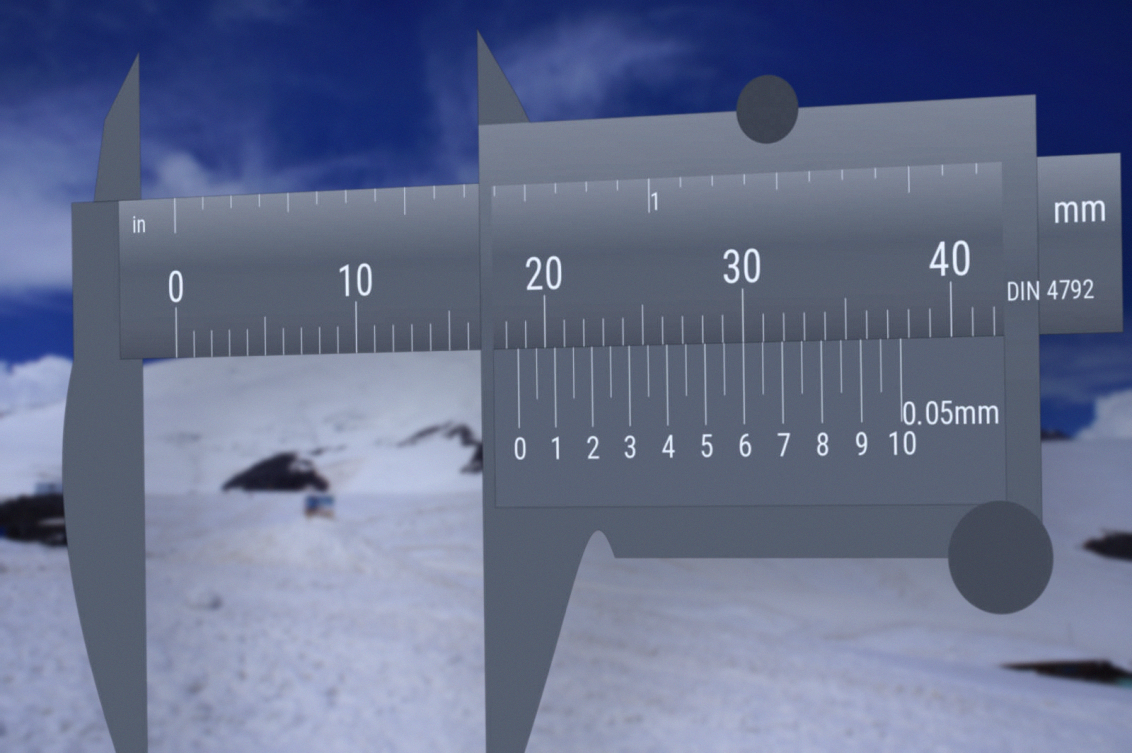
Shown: 18.6 mm
